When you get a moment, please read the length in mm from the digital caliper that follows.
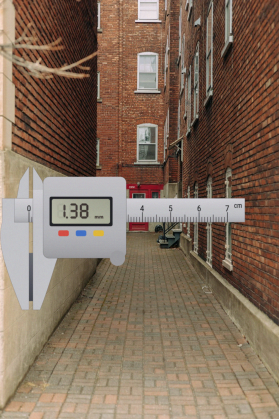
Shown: 1.38 mm
